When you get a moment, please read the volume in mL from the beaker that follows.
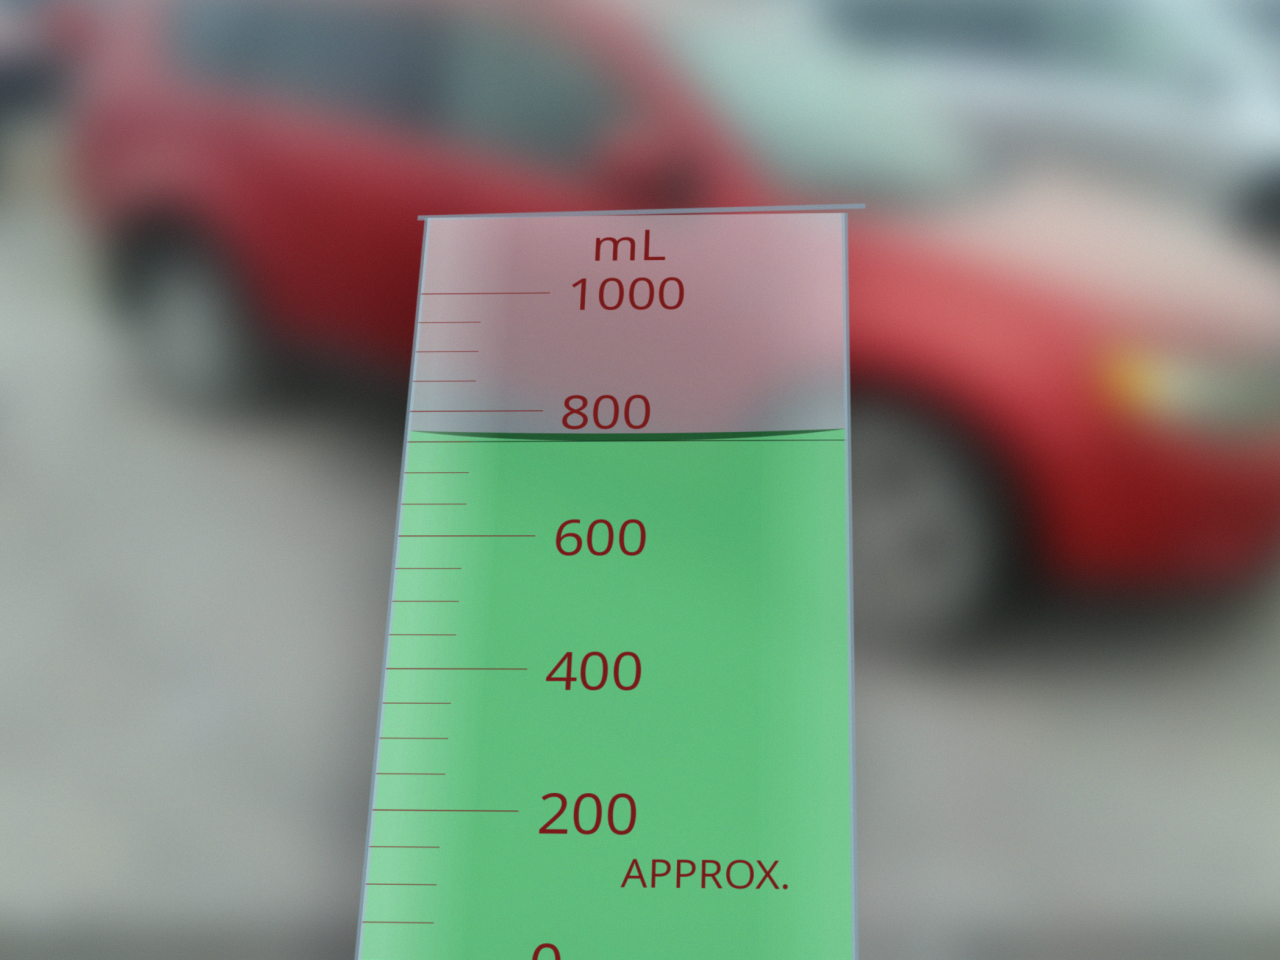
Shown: 750 mL
